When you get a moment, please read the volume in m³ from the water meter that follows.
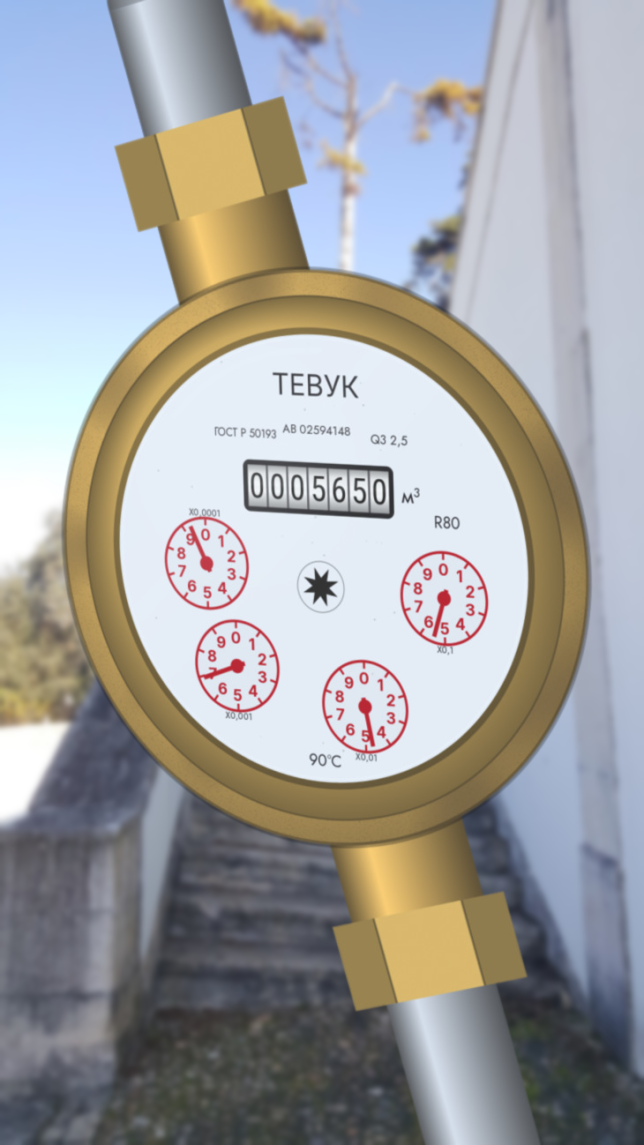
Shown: 5650.5469 m³
